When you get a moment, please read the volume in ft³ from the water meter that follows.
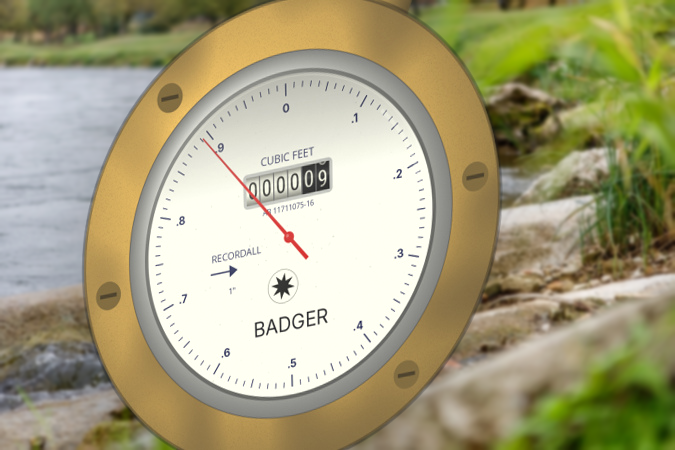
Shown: 8.89 ft³
